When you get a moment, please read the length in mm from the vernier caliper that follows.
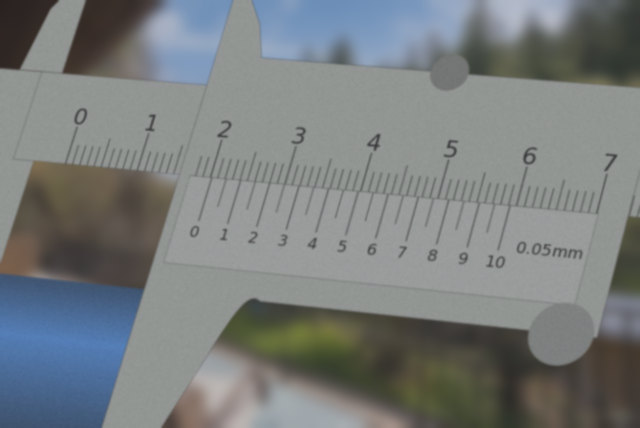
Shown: 20.2 mm
